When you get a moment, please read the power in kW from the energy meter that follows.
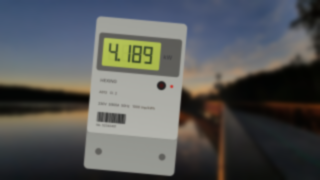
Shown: 4.189 kW
